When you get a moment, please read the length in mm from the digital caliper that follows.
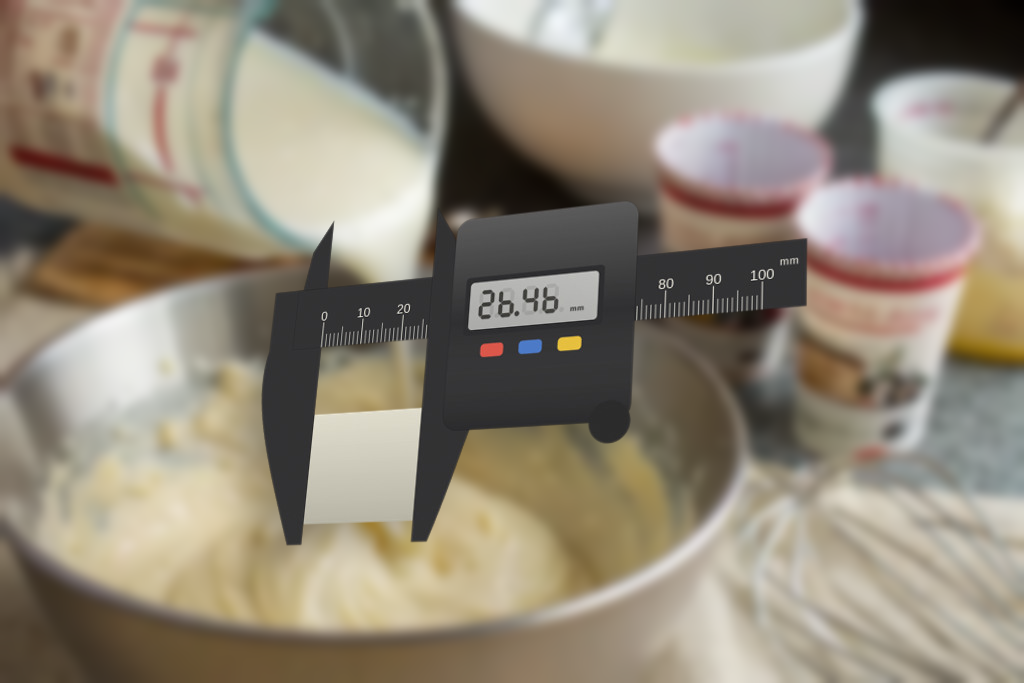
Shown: 26.46 mm
